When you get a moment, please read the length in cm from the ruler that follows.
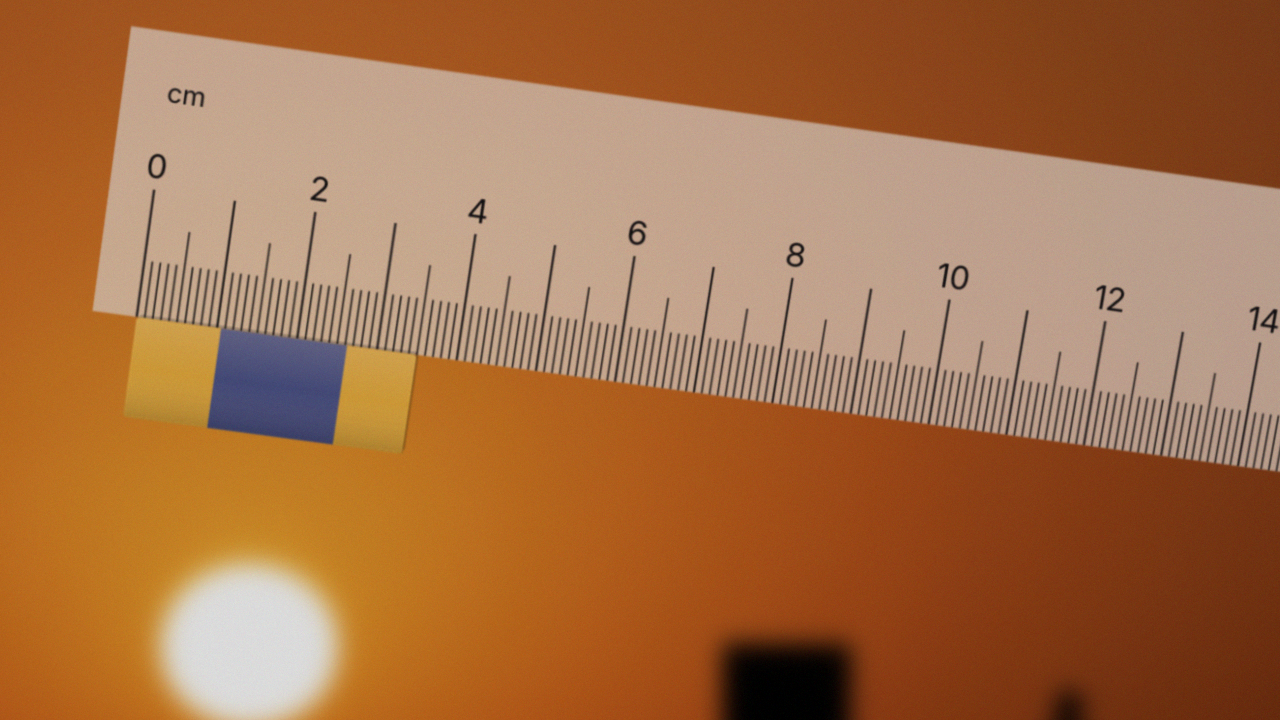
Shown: 3.5 cm
